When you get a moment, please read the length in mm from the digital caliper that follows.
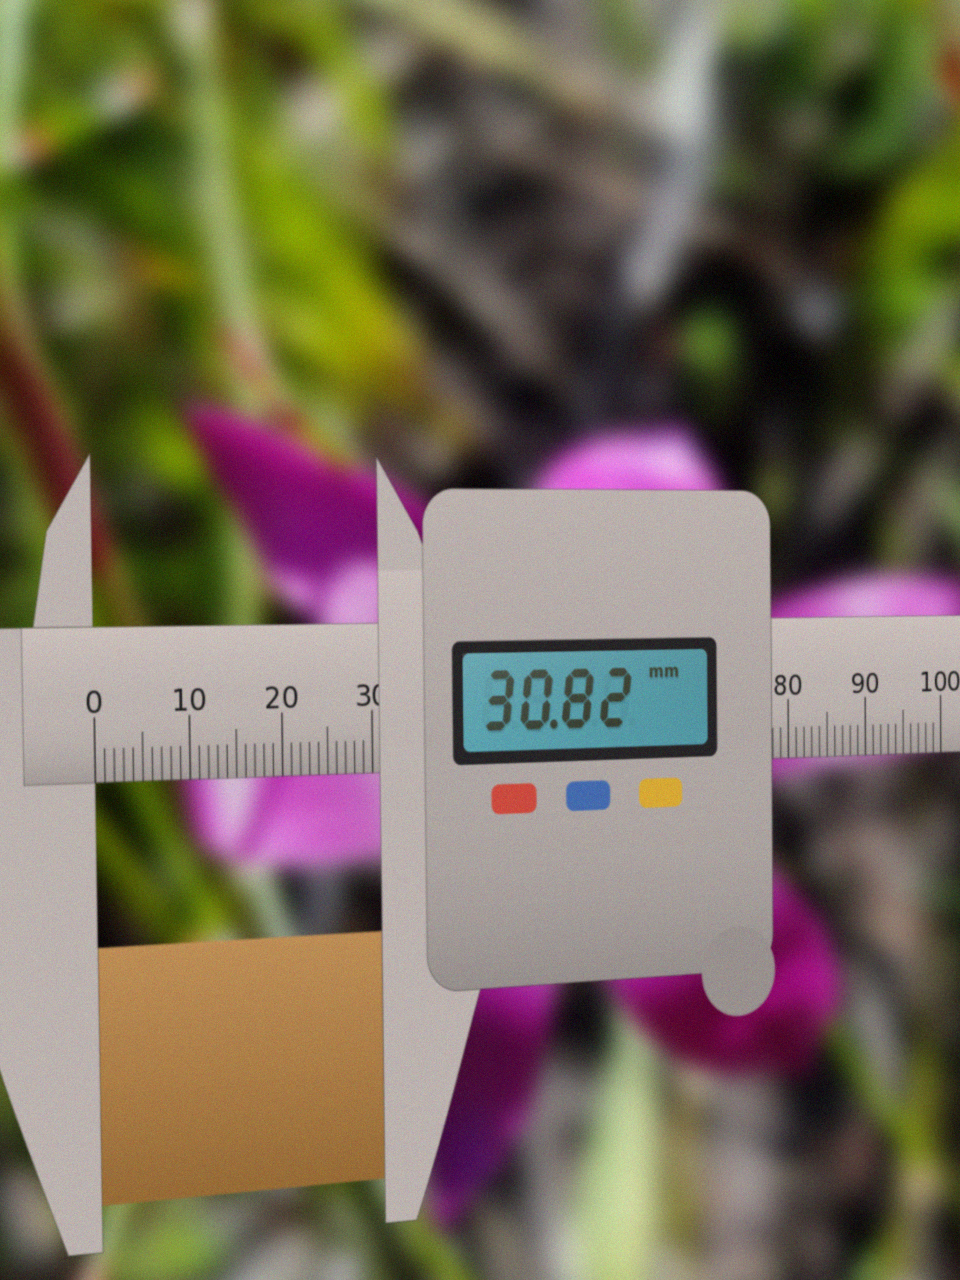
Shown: 30.82 mm
